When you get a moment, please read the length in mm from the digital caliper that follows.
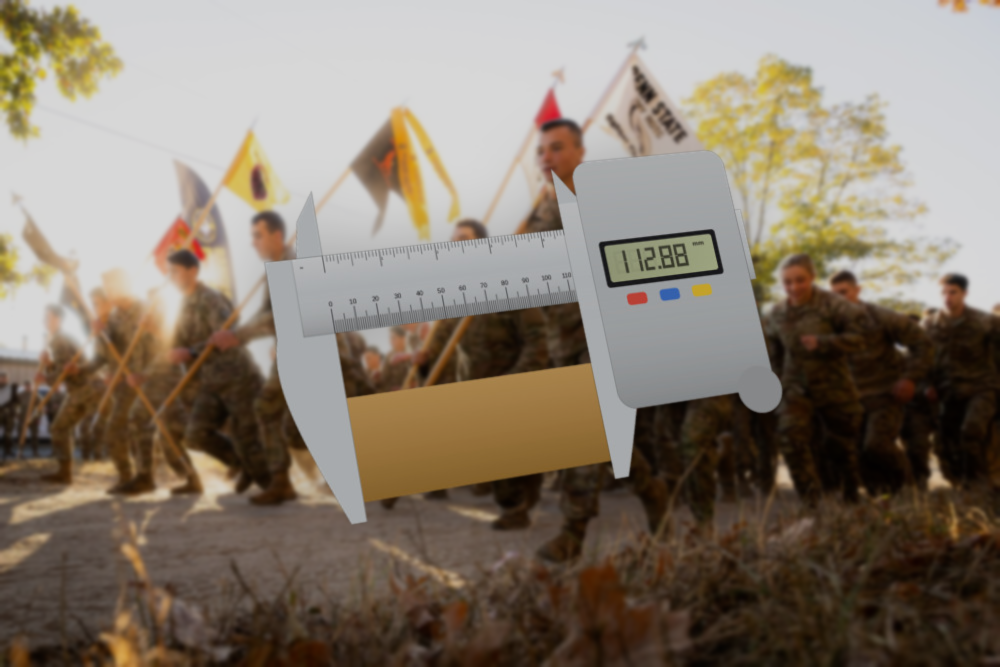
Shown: 112.88 mm
